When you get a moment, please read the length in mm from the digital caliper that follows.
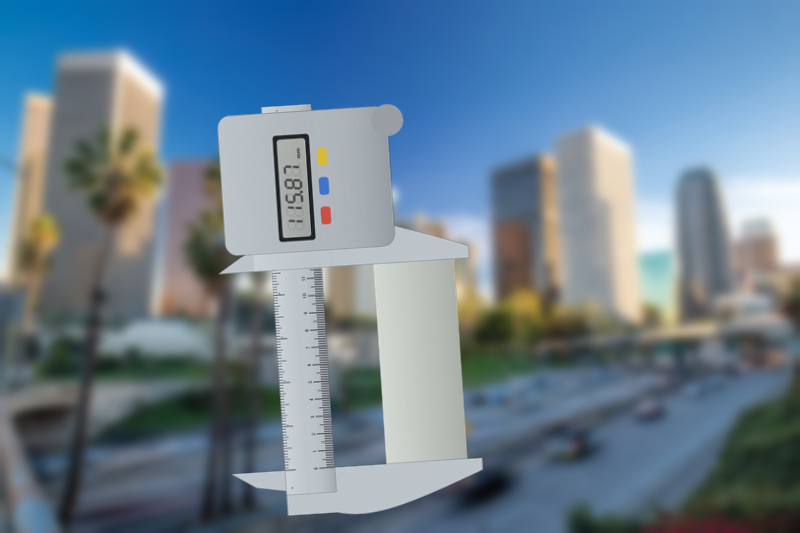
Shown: 115.87 mm
